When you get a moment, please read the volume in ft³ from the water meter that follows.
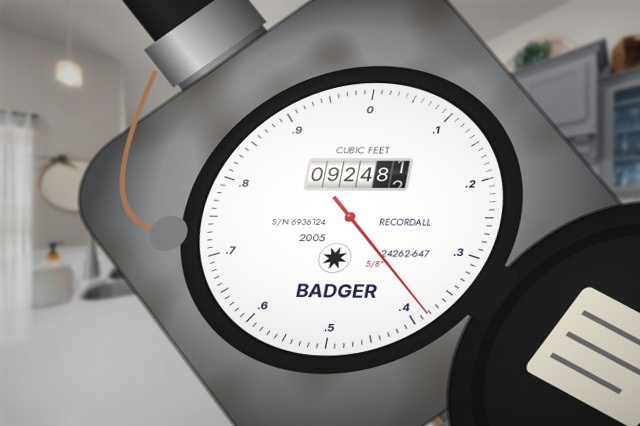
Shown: 92481.38 ft³
